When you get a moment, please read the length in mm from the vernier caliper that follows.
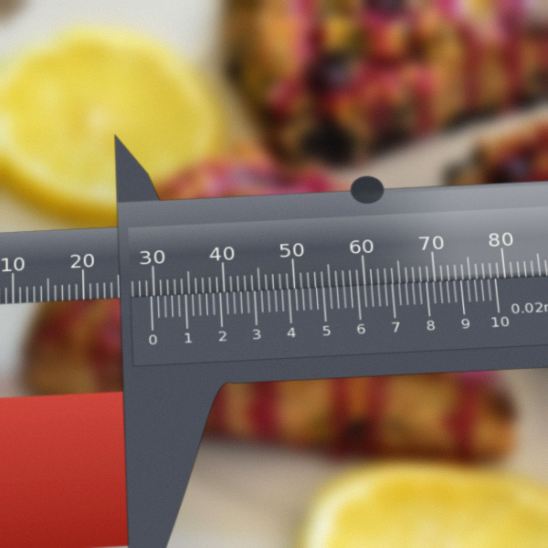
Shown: 29.6 mm
